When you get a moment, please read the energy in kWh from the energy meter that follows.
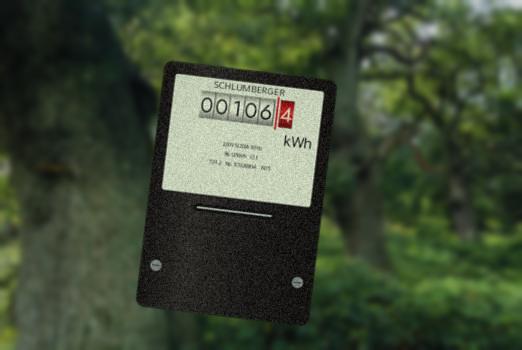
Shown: 106.4 kWh
